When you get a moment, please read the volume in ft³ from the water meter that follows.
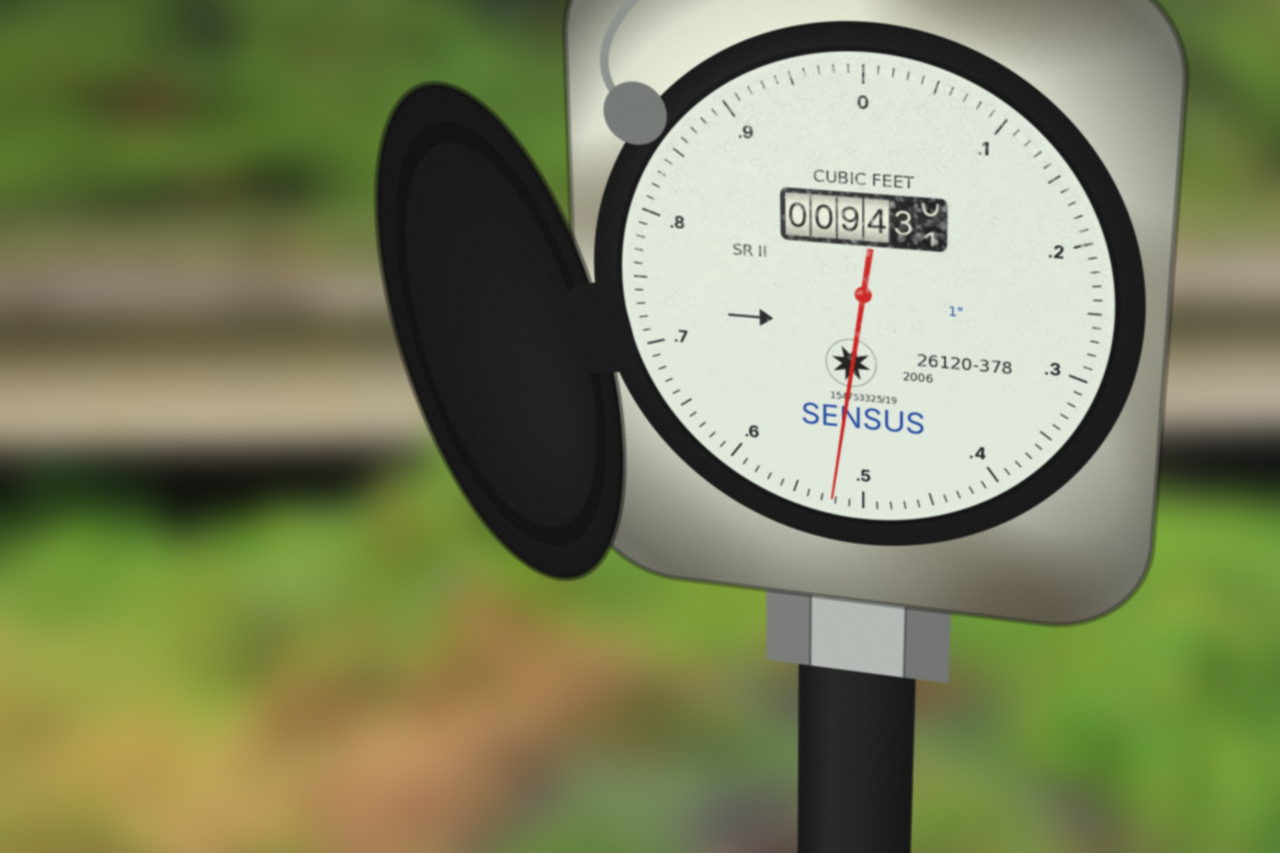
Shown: 9430.52 ft³
